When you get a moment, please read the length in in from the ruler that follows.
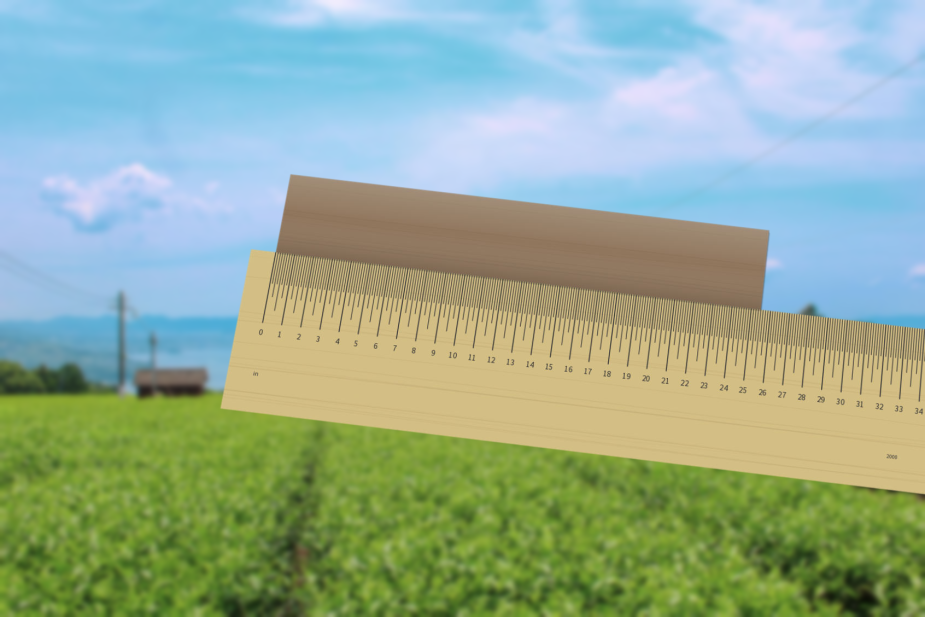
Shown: 25.5 in
